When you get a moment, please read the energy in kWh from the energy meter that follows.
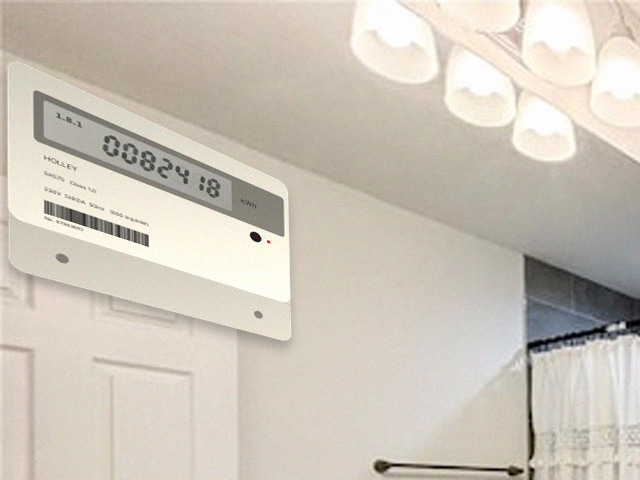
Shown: 82418 kWh
